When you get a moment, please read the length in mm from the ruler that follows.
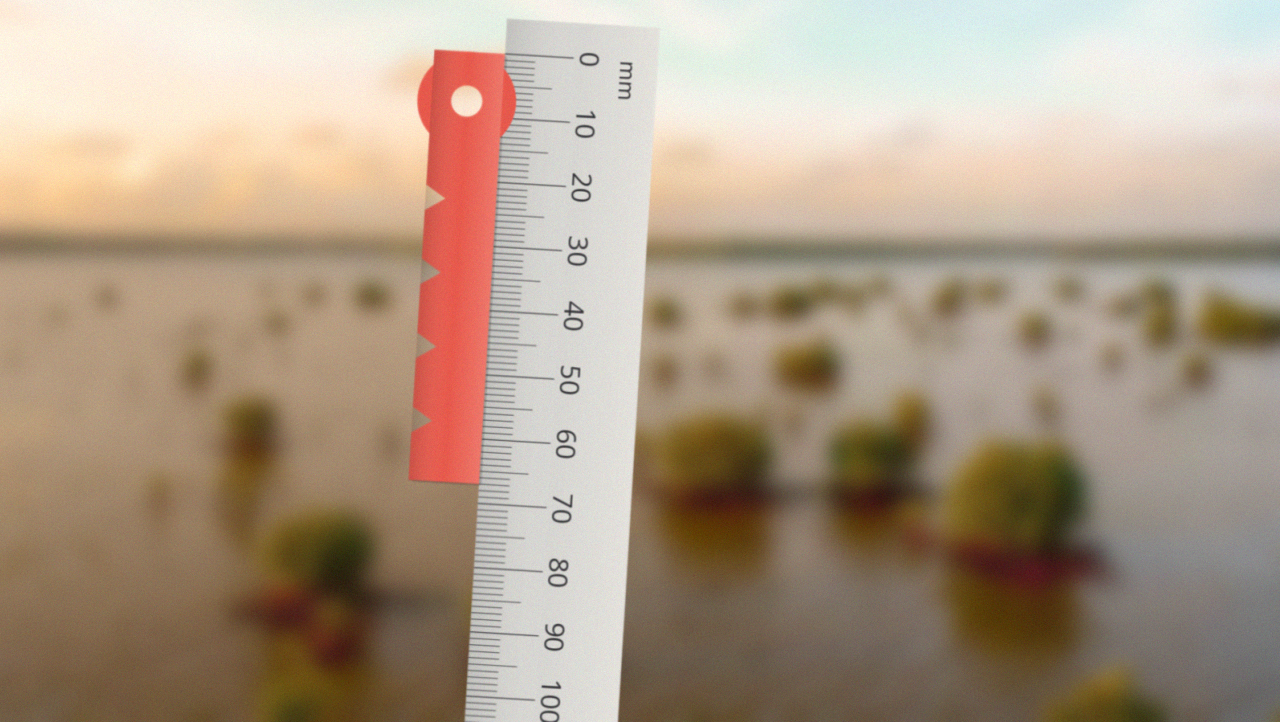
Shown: 67 mm
